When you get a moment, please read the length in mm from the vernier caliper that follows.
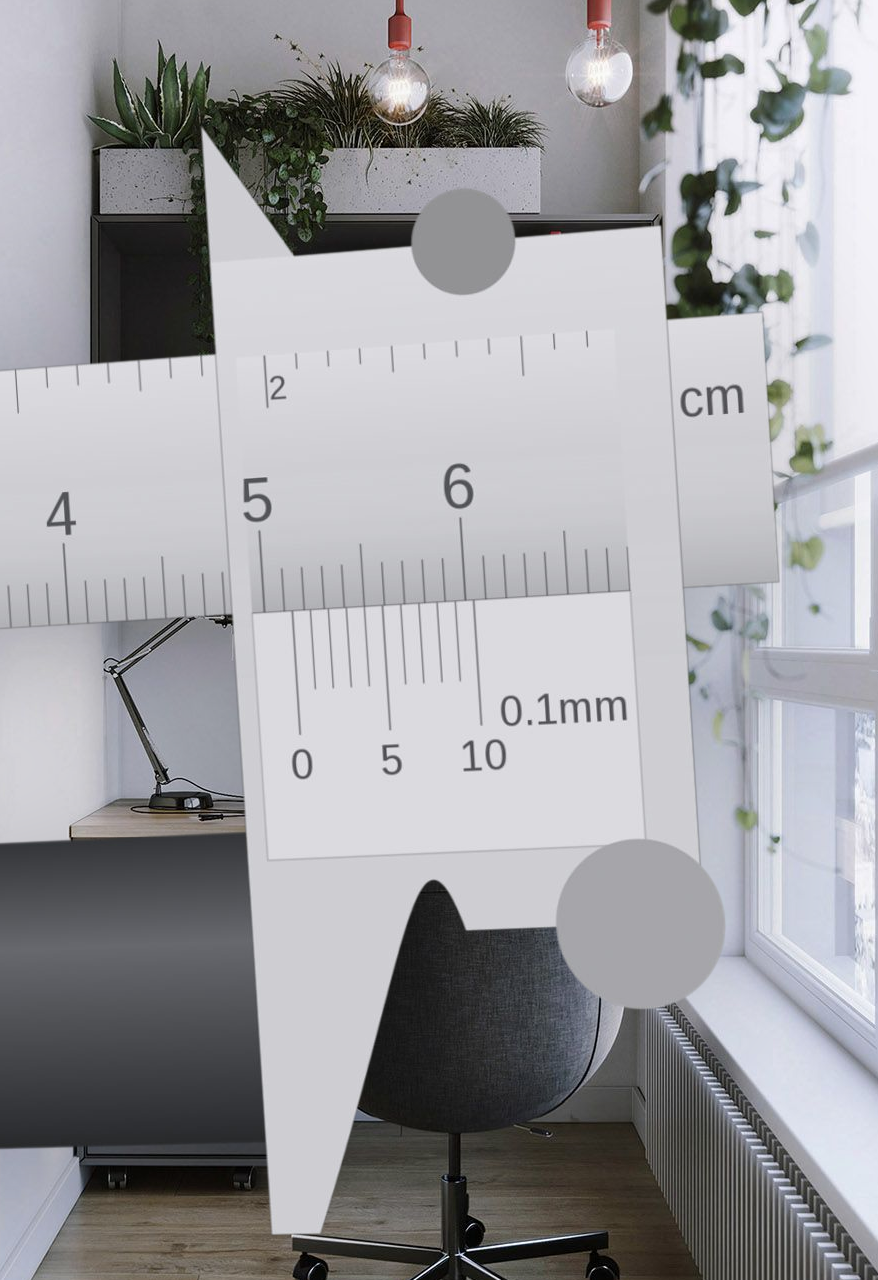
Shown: 51.4 mm
